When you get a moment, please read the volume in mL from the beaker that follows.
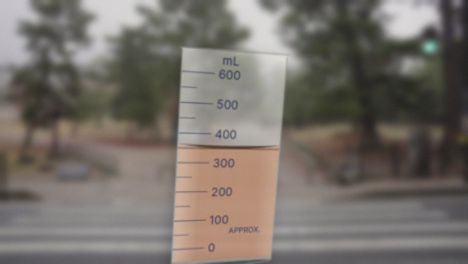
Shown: 350 mL
